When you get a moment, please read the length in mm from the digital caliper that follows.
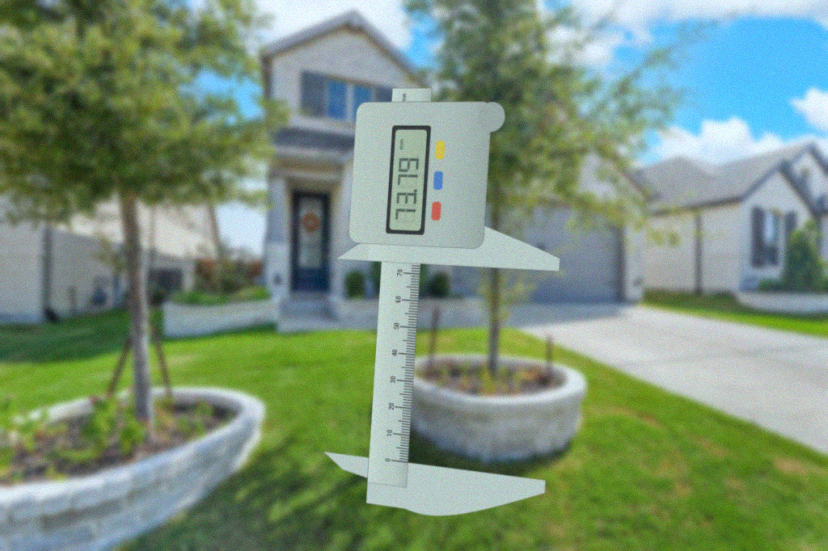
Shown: 73.79 mm
